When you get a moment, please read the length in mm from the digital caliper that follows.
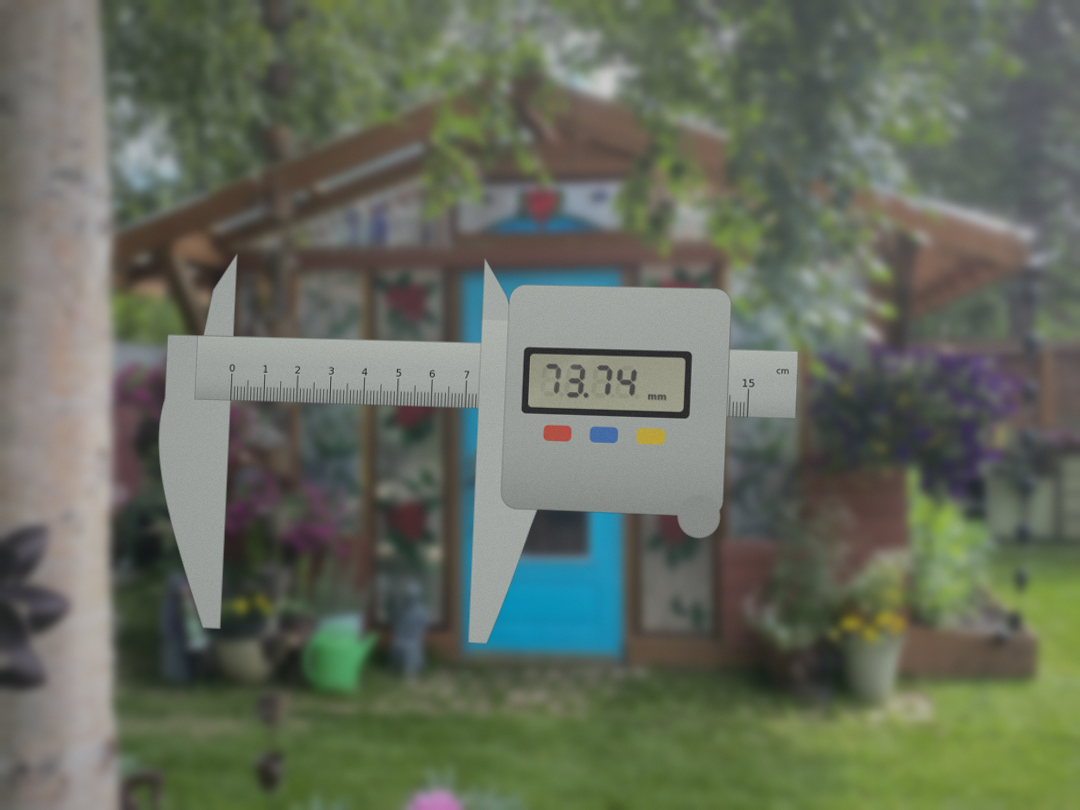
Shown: 73.74 mm
